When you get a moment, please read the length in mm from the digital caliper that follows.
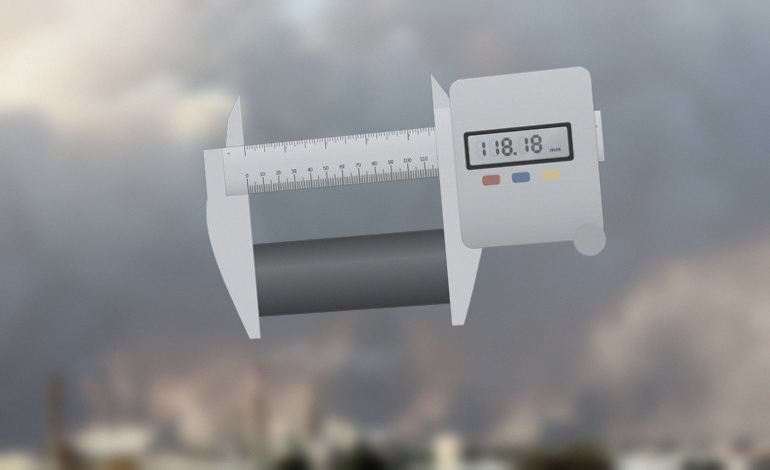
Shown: 118.18 mm
